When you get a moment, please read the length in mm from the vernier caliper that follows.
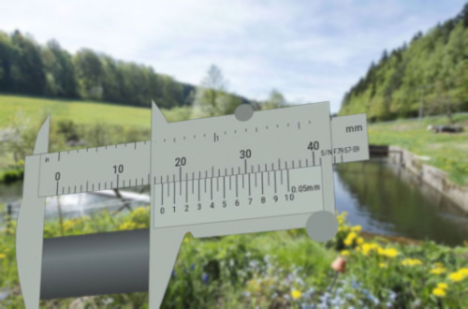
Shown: 17.2 mm
